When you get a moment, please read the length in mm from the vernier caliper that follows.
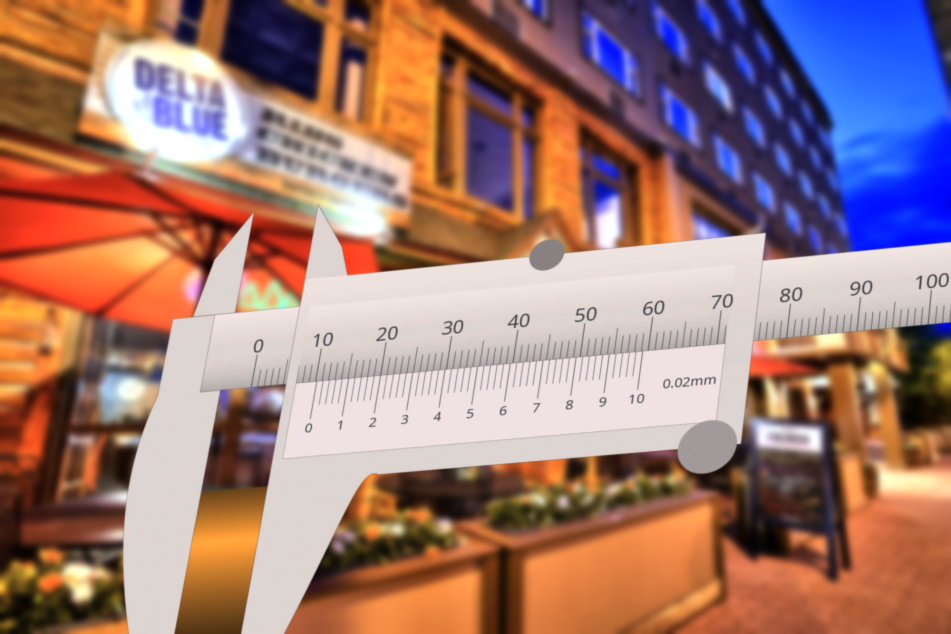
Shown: 10.2 mm
